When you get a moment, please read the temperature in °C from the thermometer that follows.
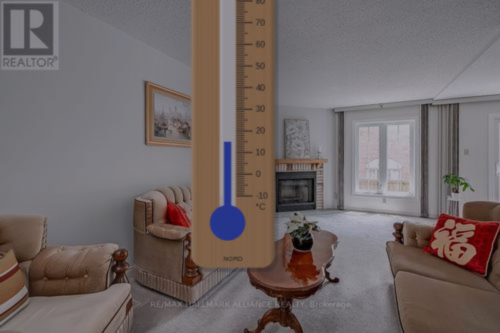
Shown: 15 °C
